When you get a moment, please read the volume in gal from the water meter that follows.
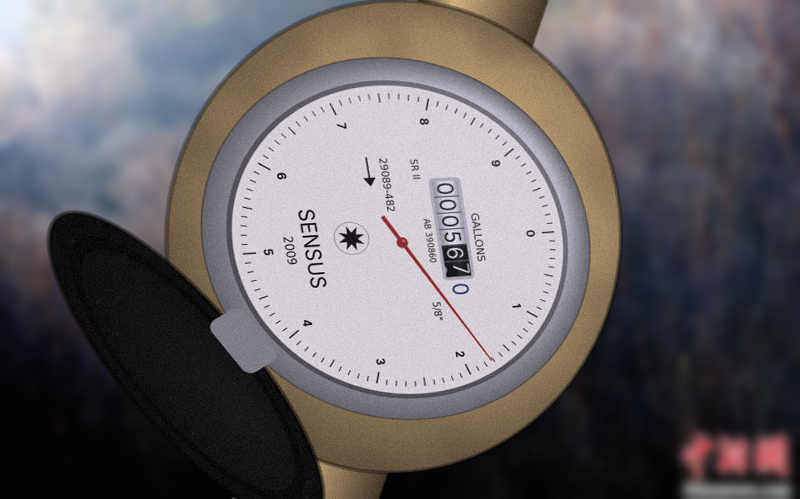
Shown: 5671.7 gal
